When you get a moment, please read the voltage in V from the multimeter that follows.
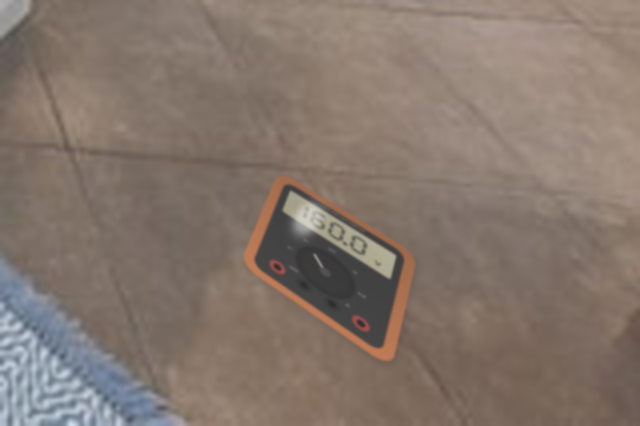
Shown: 160.0 V
